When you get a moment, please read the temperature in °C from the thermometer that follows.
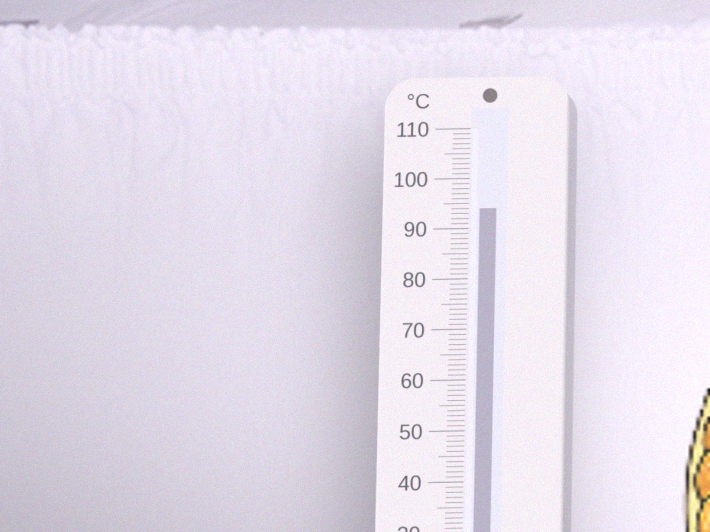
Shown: 94 °C
